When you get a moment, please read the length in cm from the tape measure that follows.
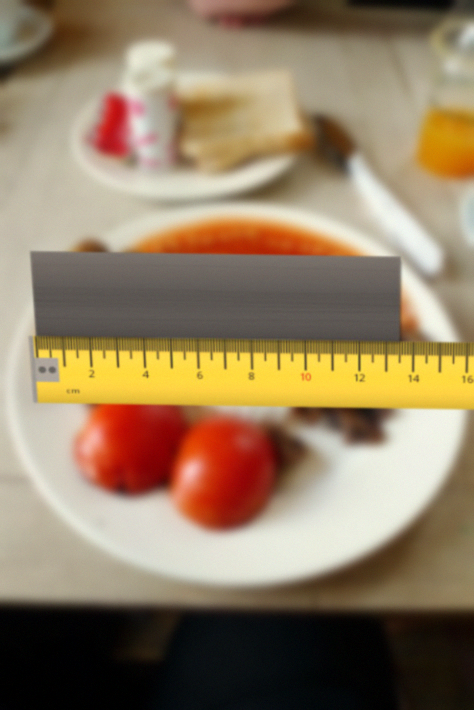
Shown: 13.5 cm
